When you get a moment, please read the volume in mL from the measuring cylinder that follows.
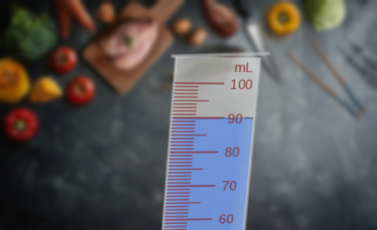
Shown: 90 mL
